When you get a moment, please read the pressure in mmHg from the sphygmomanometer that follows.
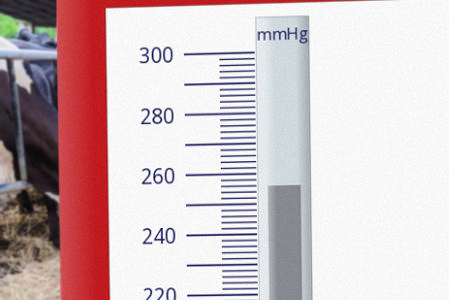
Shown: 256 mmHg
